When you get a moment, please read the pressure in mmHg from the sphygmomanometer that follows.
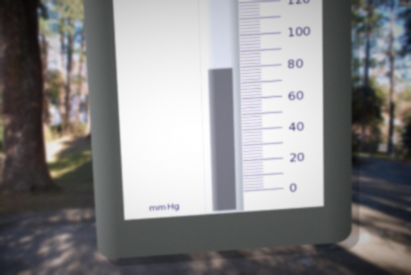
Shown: 80 mmHg
